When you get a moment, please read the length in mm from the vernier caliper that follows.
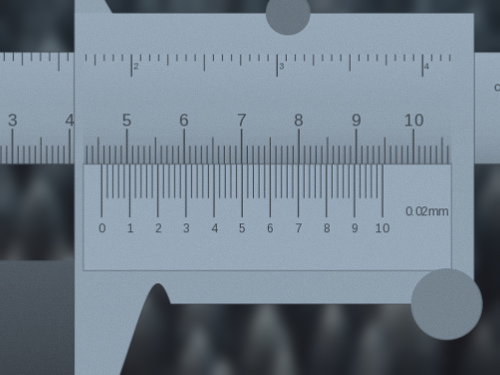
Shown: 45.6 mm
